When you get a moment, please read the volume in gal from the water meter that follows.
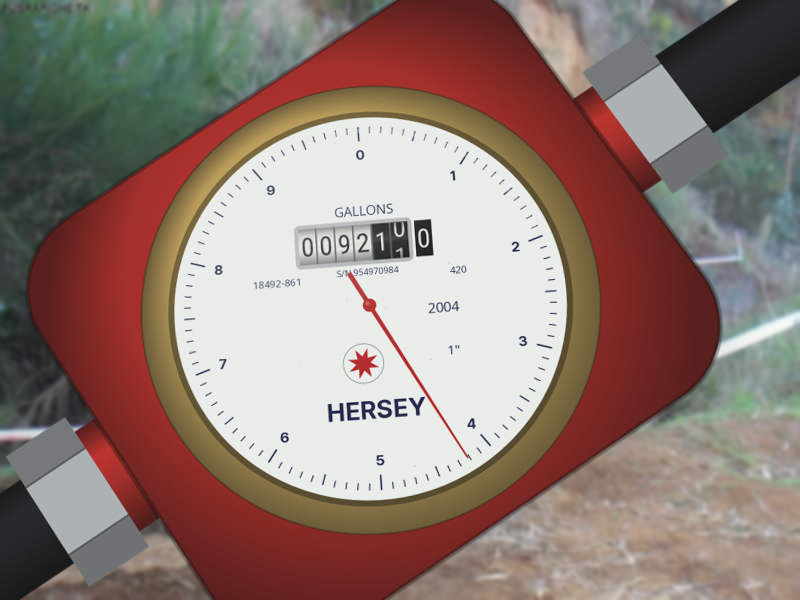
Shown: 92104.2 gal
